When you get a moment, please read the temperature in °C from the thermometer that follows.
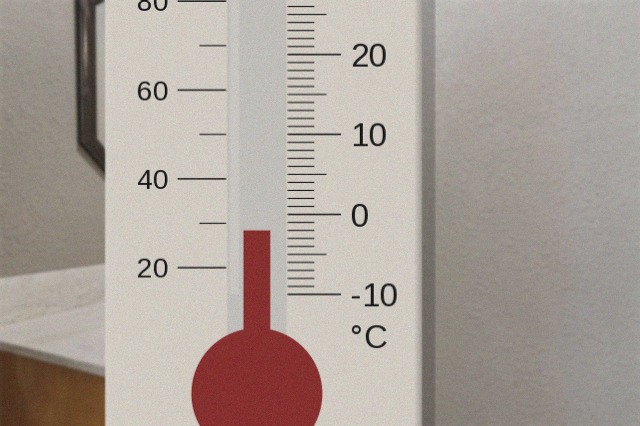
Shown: -2 °C
